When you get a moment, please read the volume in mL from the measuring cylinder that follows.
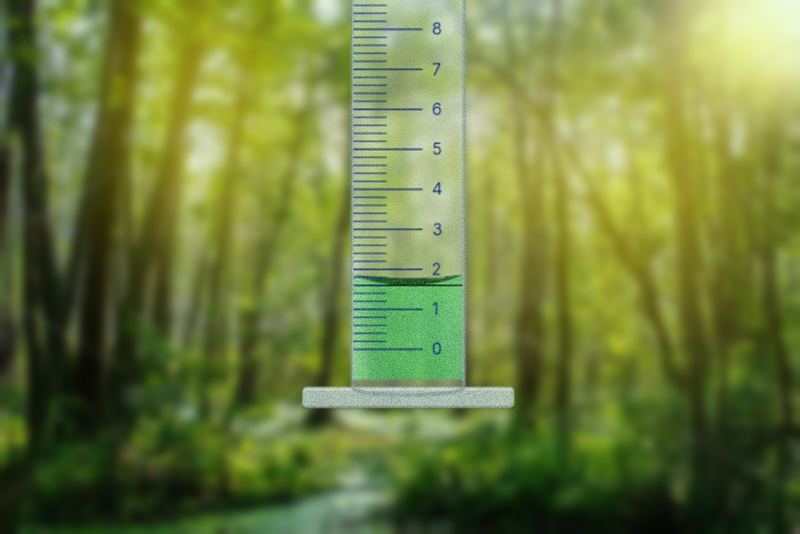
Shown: 1.6 mL
